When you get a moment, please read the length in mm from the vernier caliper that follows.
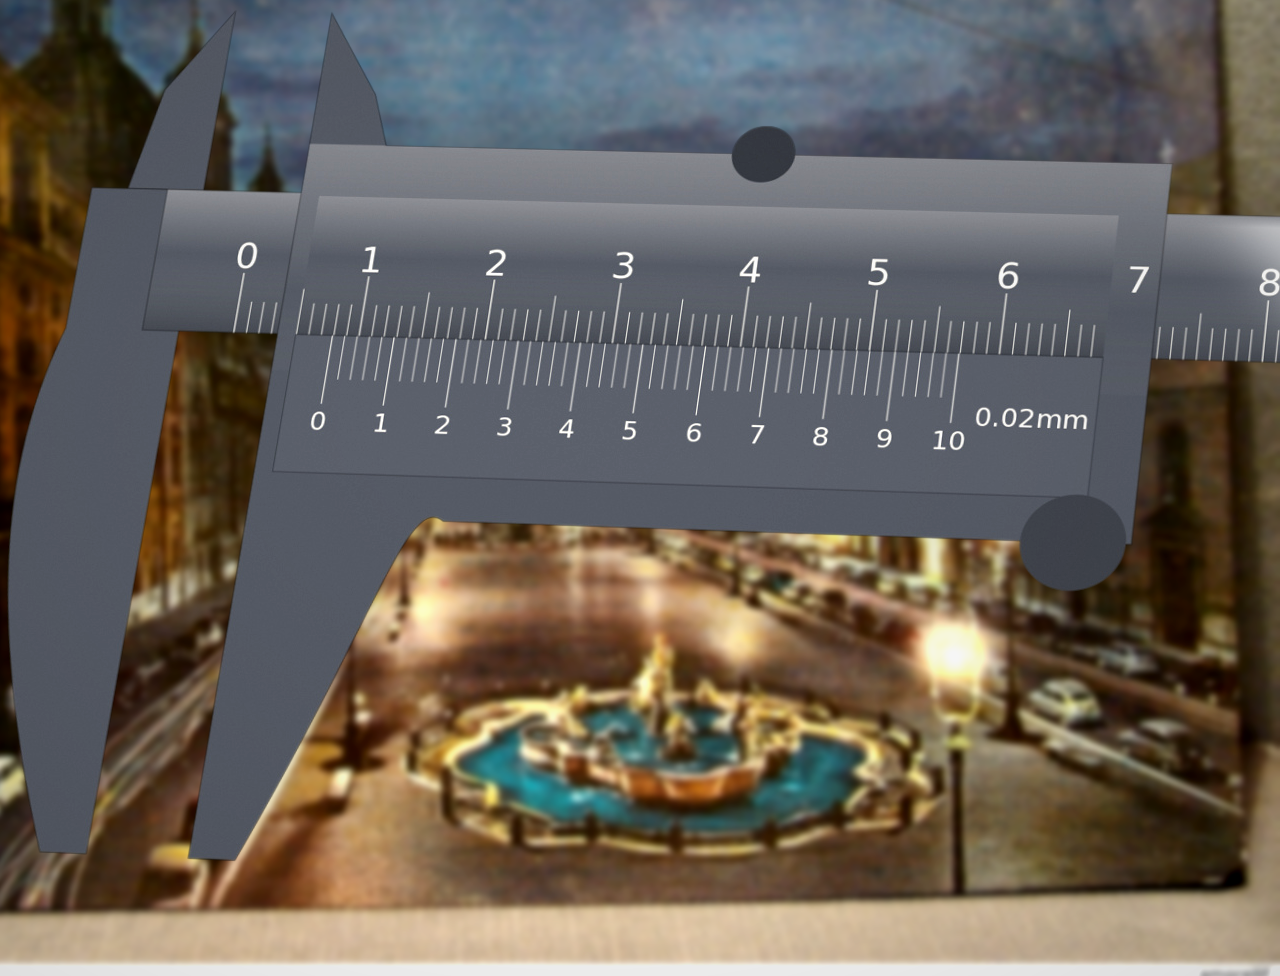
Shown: 7.9 mm
